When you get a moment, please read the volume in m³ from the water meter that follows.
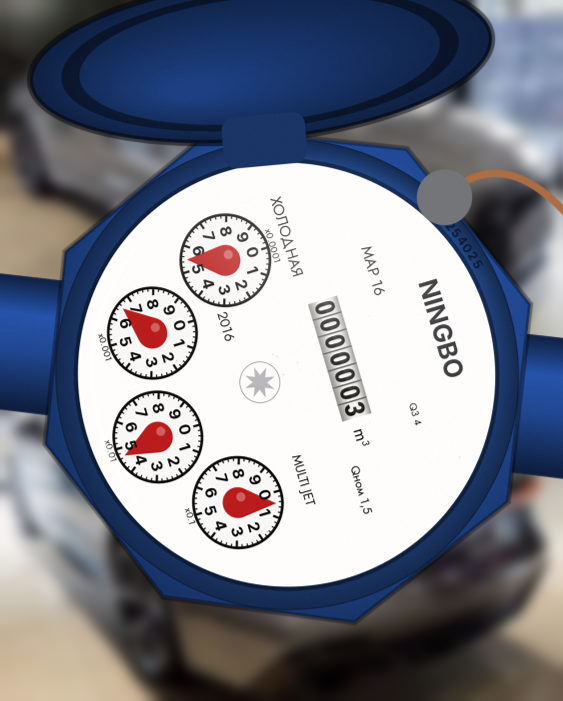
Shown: 3.0465 m³
